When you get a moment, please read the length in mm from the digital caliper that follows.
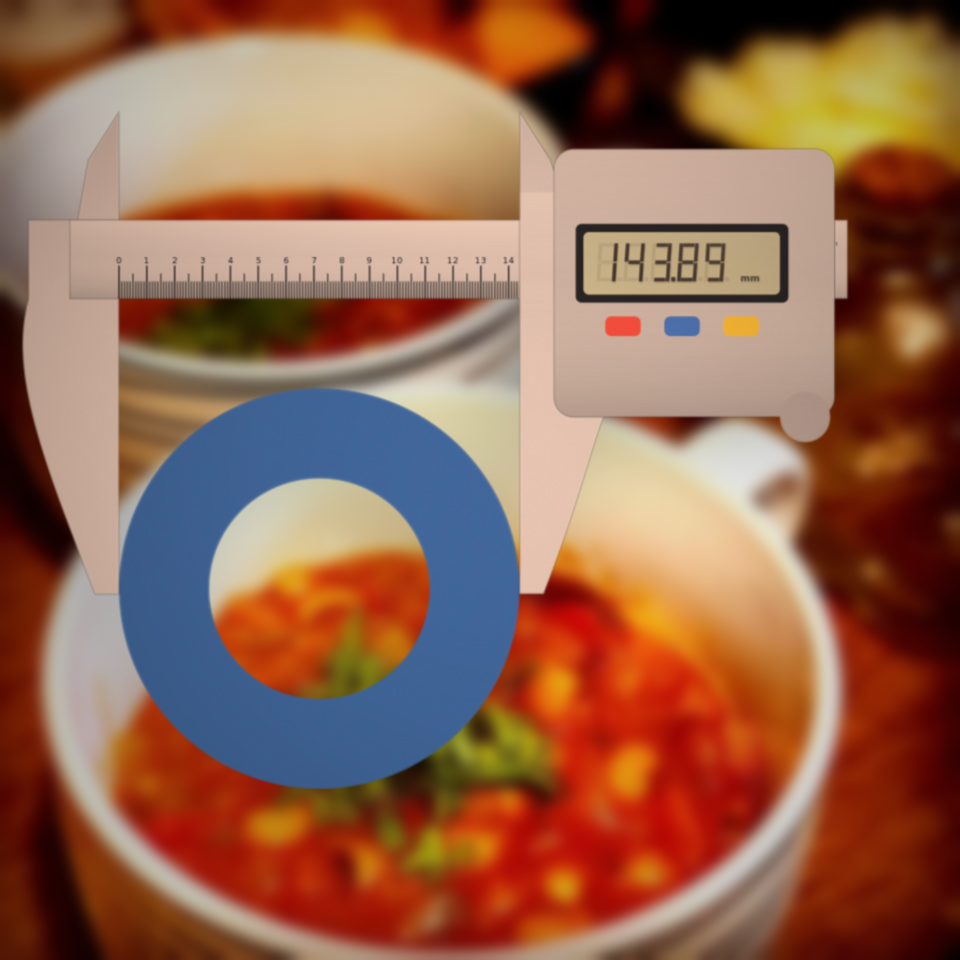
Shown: 143.89 mm
